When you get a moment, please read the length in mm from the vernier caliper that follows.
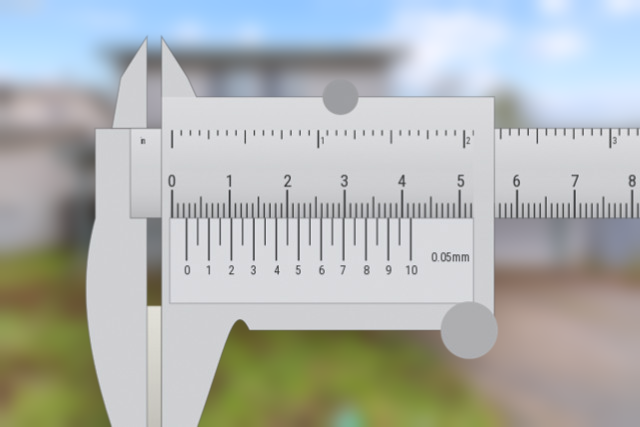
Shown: 2.5 mm
